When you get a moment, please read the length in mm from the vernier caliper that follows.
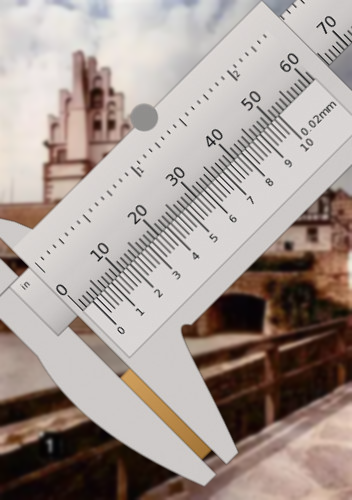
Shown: 2.6 mm
